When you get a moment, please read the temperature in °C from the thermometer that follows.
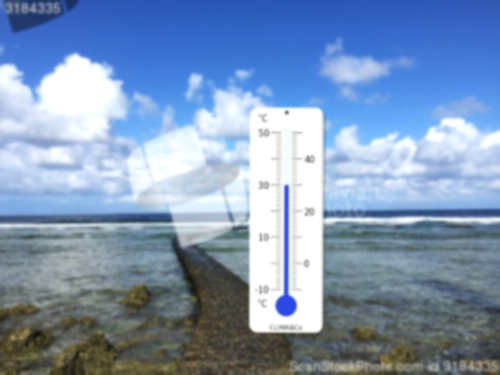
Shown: 30 °C
